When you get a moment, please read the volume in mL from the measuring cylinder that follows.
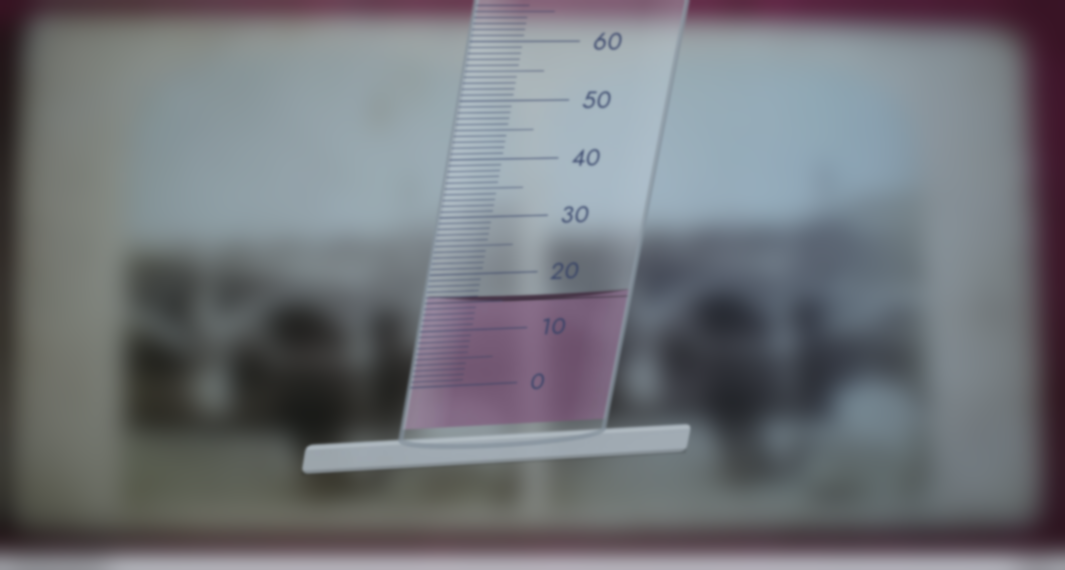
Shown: 15 mL
